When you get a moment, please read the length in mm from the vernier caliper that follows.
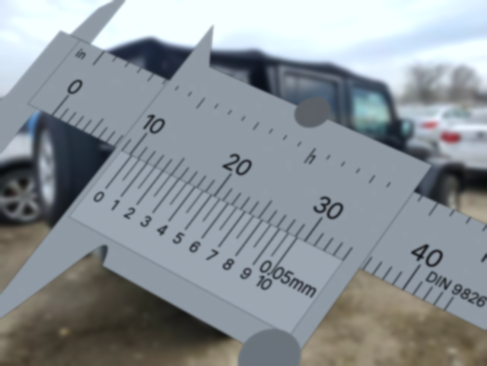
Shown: 10.2 mm
